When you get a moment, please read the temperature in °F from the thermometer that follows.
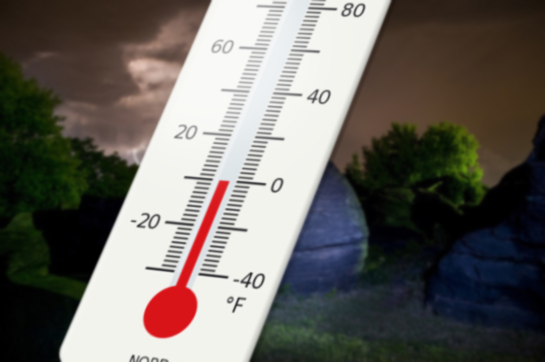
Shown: 0 °F
